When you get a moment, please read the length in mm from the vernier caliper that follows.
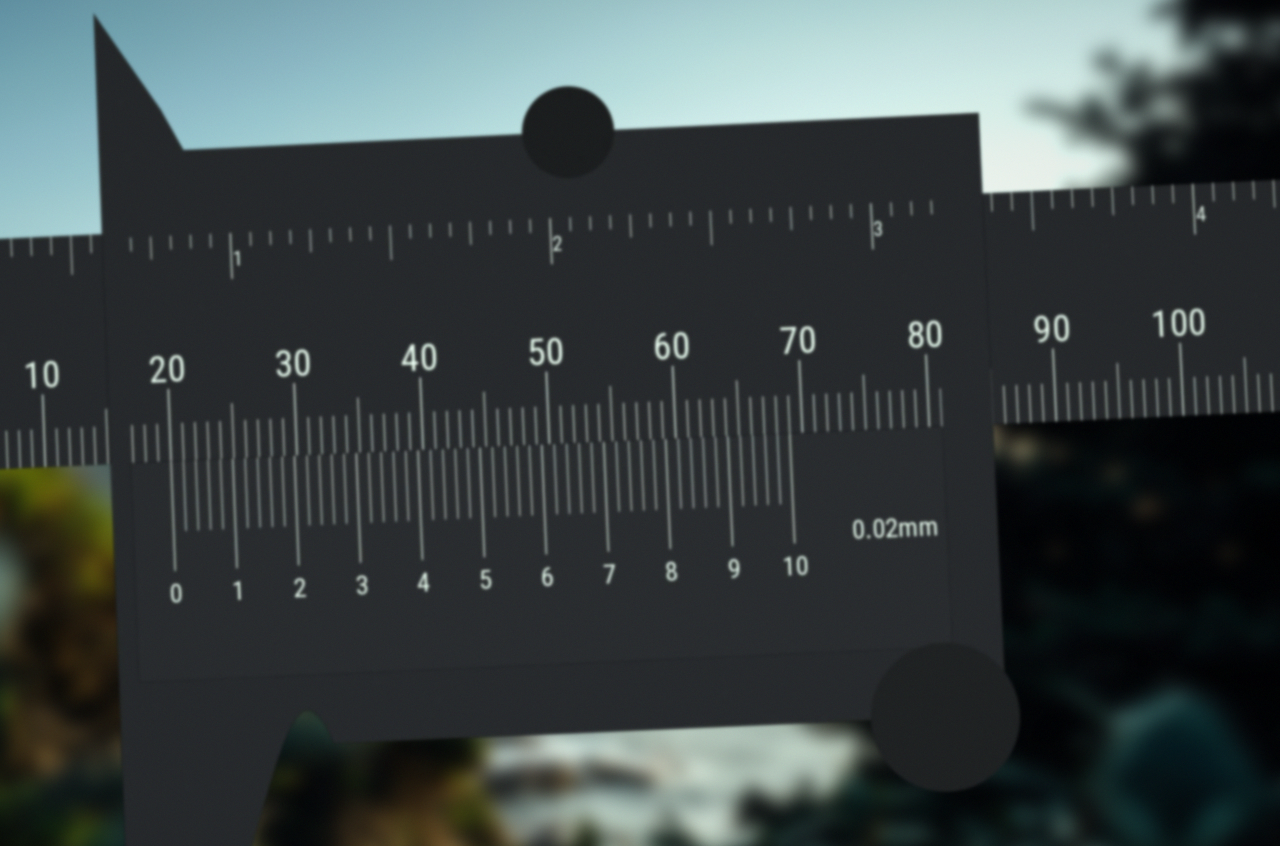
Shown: 20.0 mm
